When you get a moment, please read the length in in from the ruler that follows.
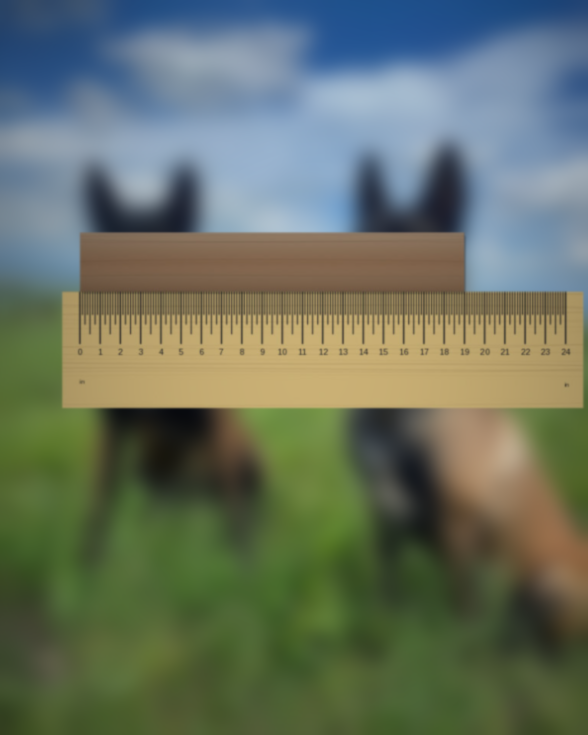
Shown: 19 in
